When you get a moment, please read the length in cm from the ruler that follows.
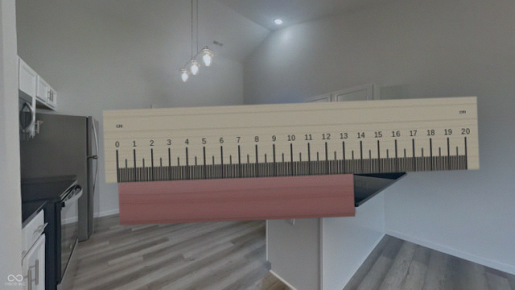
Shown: 13.5 cm
